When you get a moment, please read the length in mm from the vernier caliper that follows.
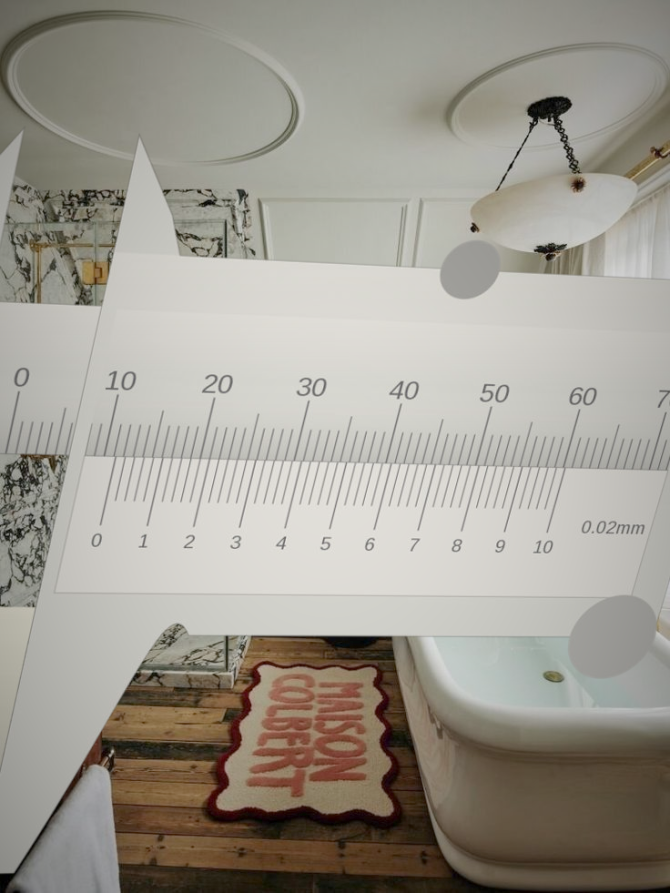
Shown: 11.2 mm
